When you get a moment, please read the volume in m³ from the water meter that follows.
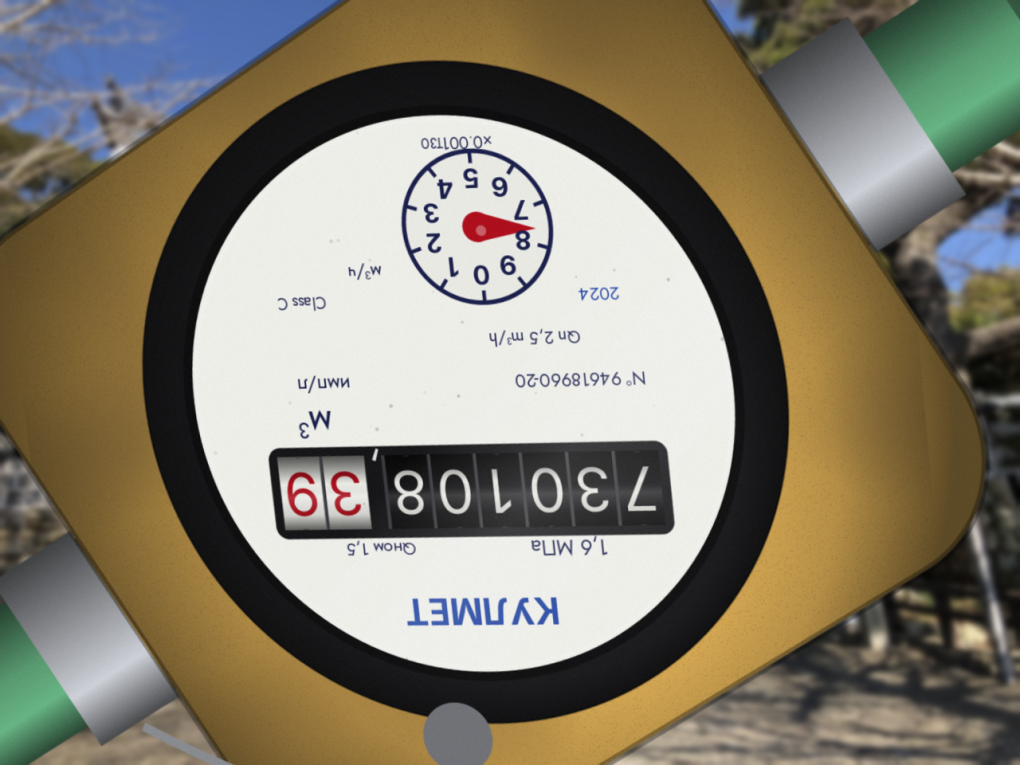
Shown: 730108.397 m³
